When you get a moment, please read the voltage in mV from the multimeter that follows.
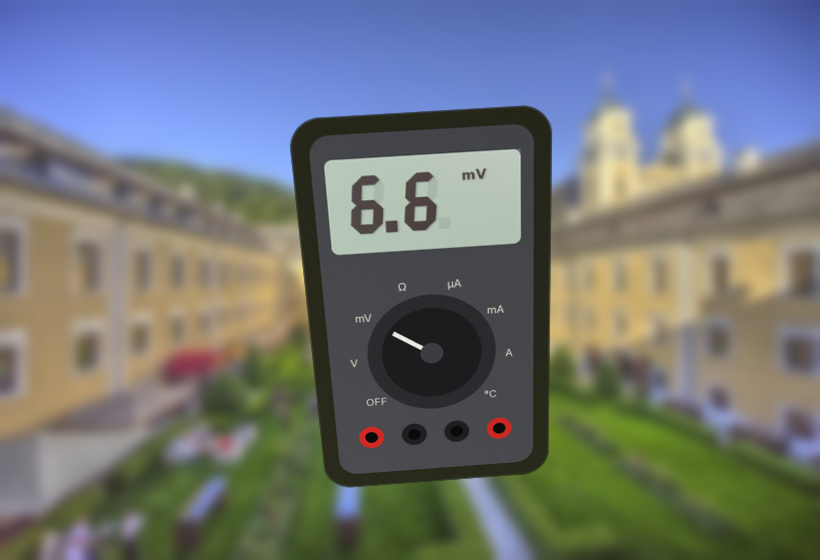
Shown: 6.6 mV
